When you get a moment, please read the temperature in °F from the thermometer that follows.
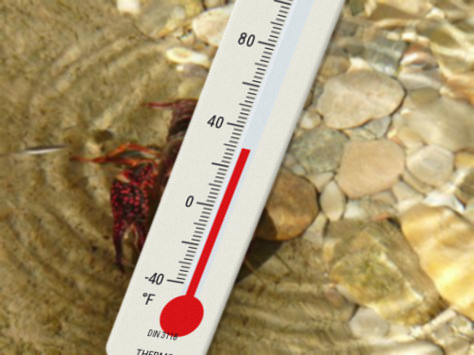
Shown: 30 °F
